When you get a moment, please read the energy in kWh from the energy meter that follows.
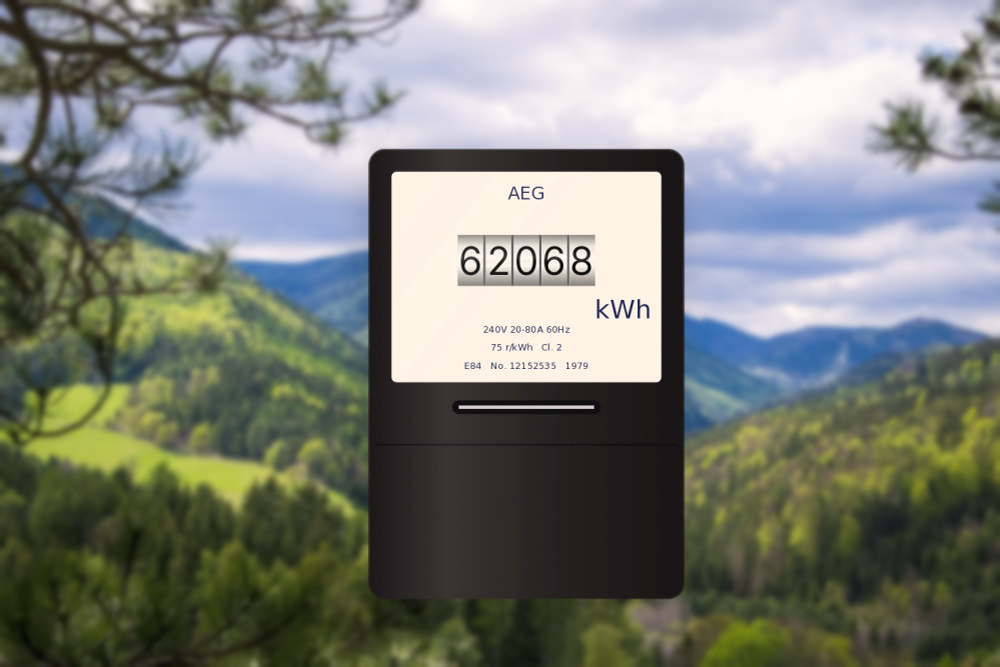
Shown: 62068 kWh
